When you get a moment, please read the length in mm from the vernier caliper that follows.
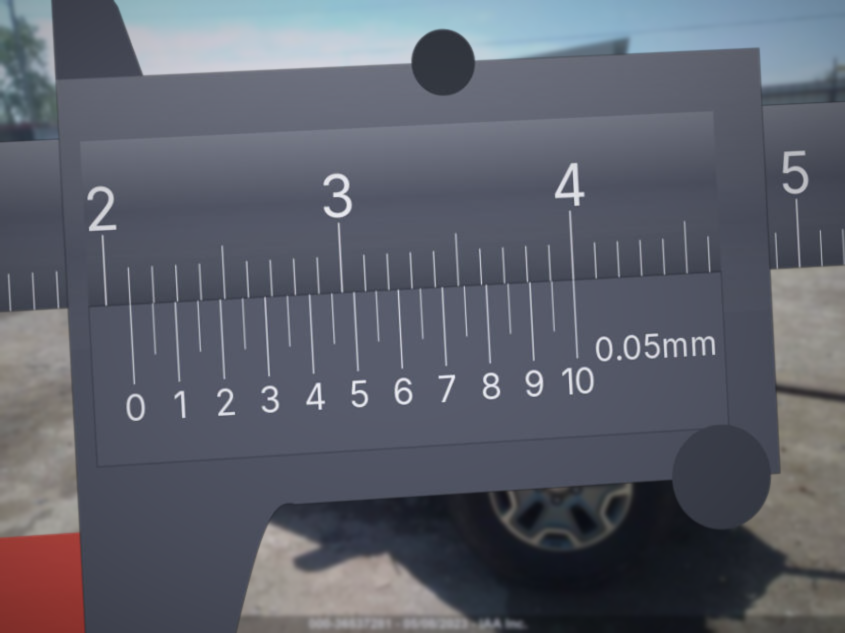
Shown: 21.0 mm
